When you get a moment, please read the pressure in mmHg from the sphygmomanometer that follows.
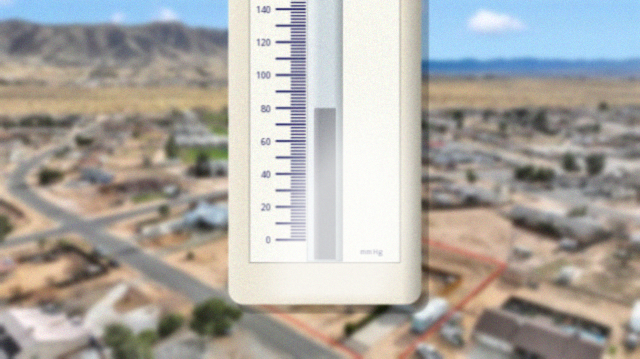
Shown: 80 mmHg
